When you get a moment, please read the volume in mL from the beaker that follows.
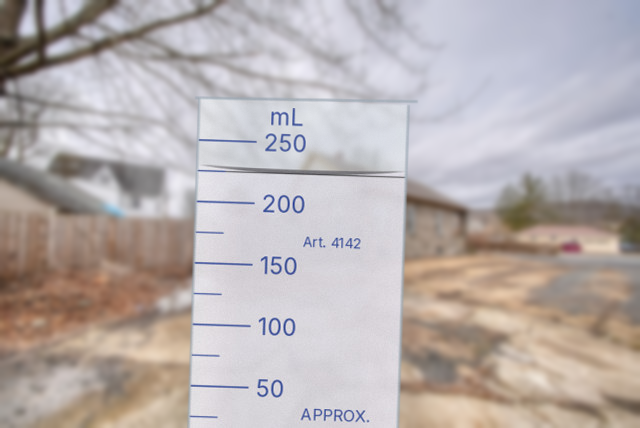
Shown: 225 mL
